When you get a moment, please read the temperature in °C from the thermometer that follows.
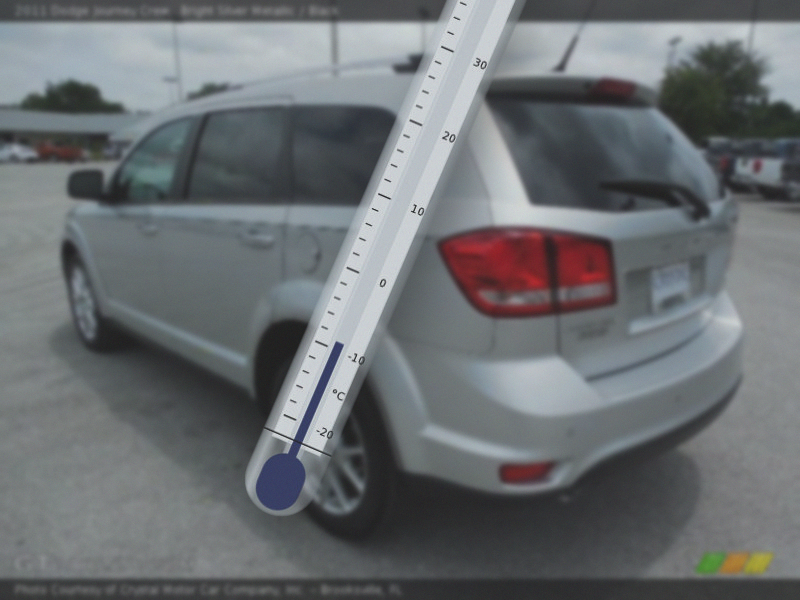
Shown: -9 °C
